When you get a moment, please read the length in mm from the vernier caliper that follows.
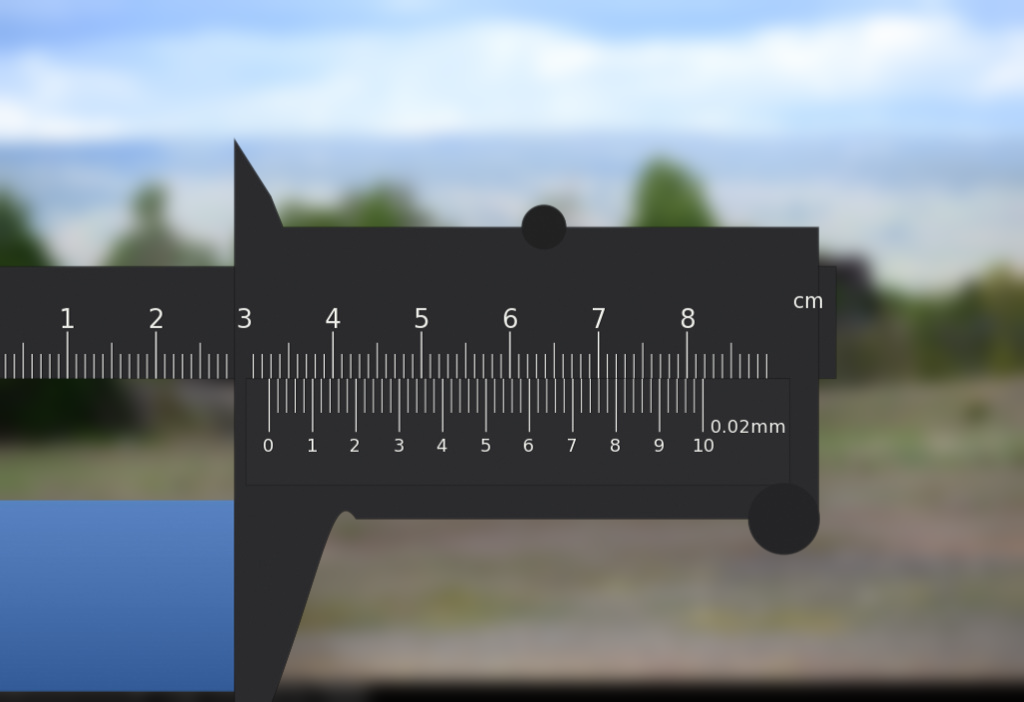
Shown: 32.8 mm
